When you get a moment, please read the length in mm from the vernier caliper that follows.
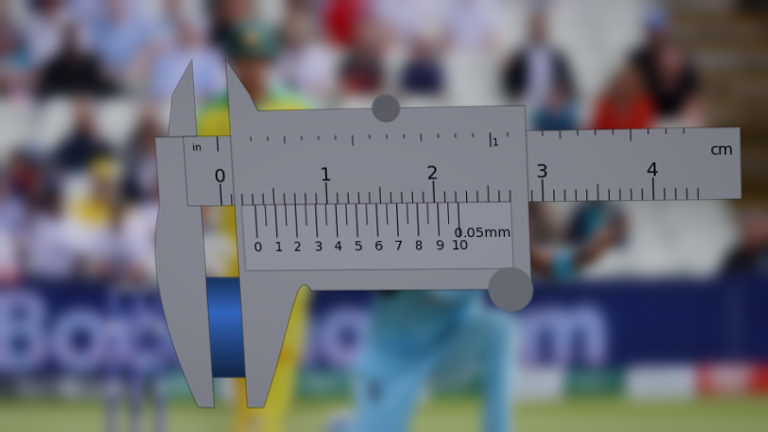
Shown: 3.2 mm
